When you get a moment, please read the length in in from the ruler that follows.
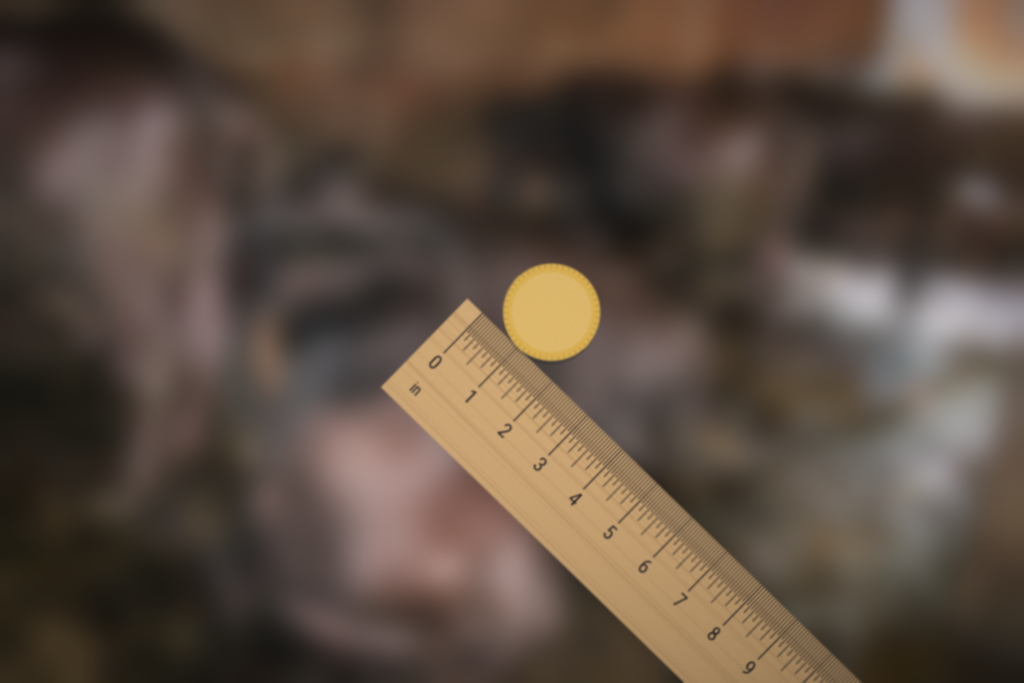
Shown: 2 in
